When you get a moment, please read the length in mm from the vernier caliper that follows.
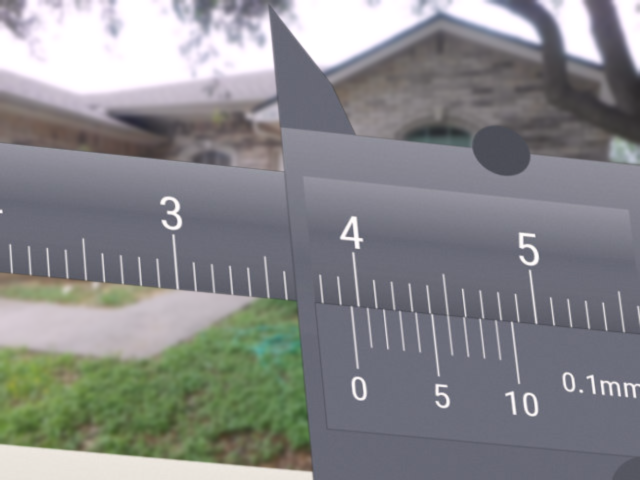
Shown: 39.6 mm
